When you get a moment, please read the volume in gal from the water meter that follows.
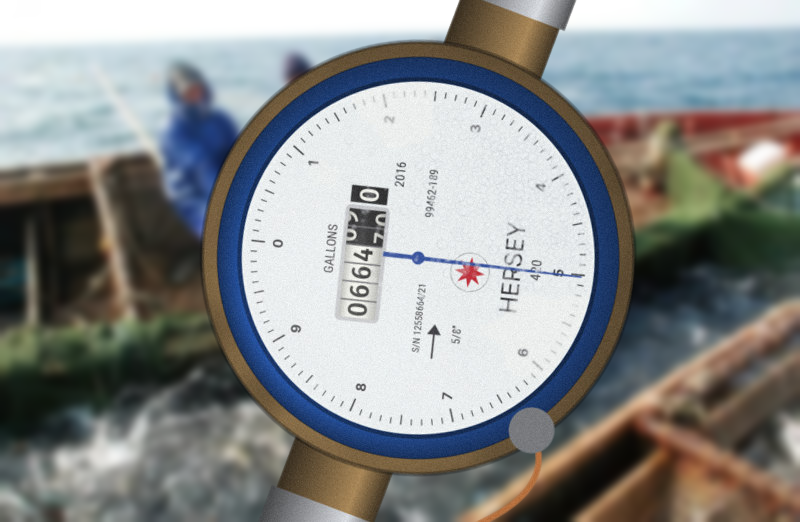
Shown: 664695.0 gal
